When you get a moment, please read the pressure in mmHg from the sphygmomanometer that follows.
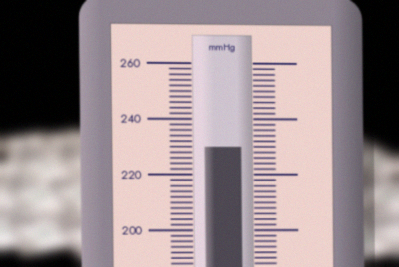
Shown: 230 mmHg
